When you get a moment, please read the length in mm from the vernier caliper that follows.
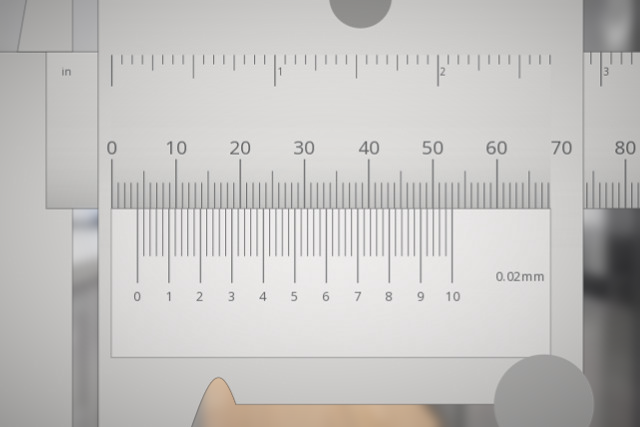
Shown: 4.0 mm
